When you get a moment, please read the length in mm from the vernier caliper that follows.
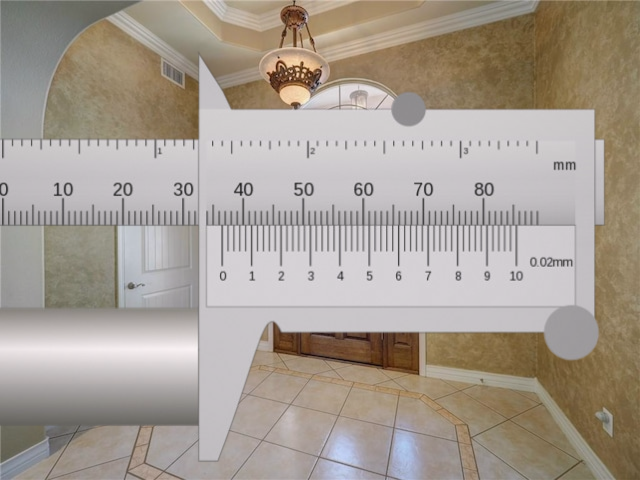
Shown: 36.5 mm
